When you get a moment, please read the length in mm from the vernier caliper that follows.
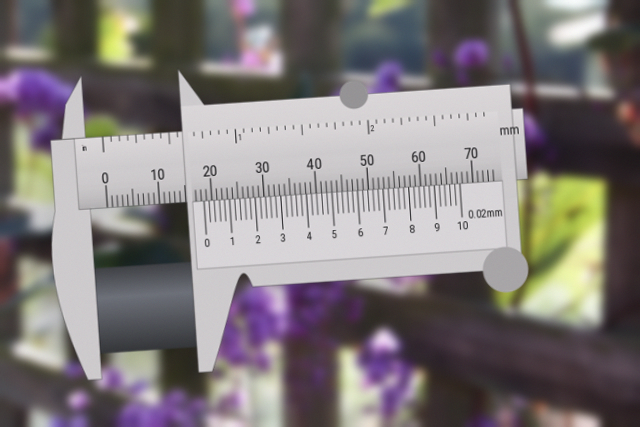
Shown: 18.5 mm
